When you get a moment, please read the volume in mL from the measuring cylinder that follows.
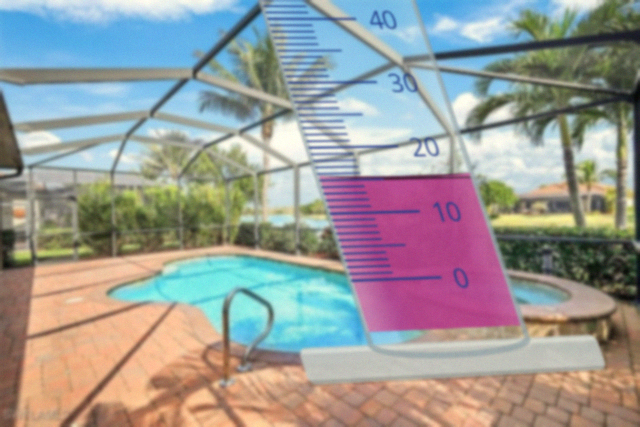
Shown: 15 mL
